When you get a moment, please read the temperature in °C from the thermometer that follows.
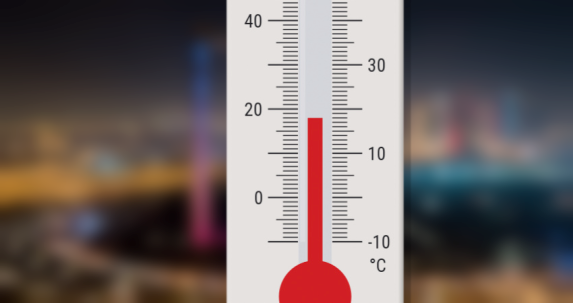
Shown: 18 °C
